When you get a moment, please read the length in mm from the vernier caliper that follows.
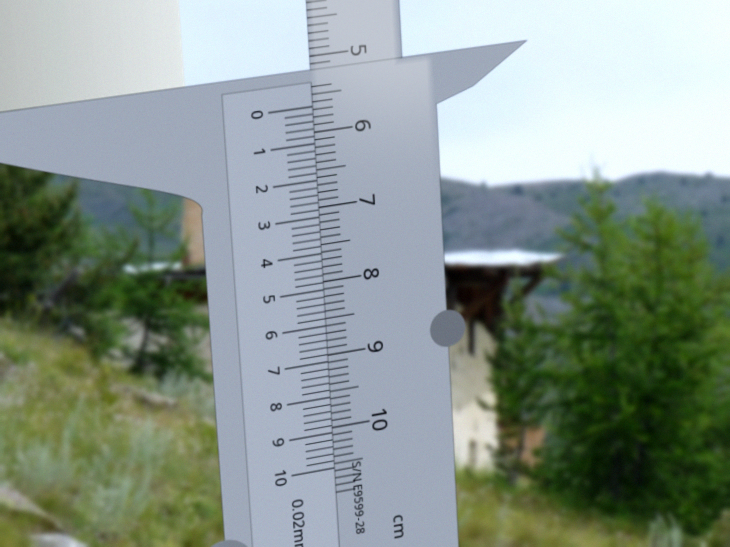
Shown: 56.6 mm
